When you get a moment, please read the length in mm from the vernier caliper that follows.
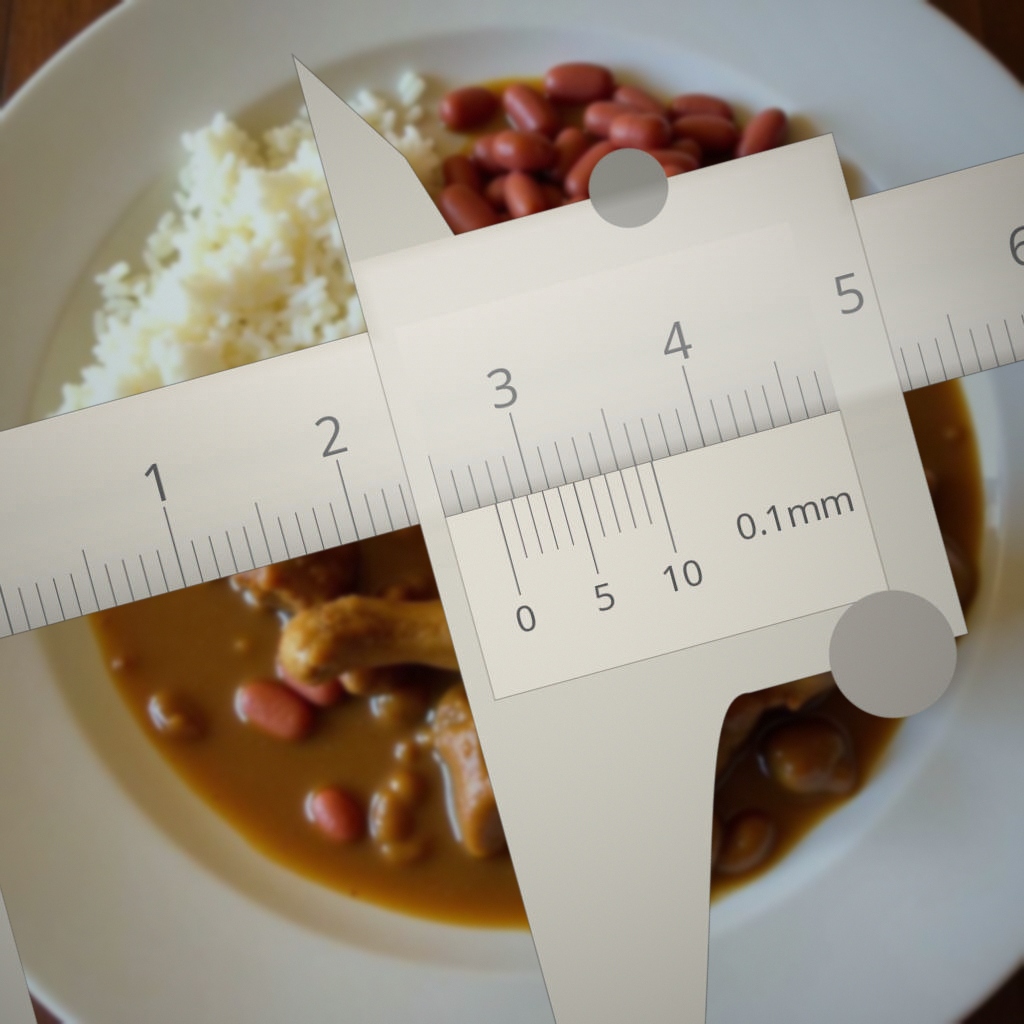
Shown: 27.9 mm
